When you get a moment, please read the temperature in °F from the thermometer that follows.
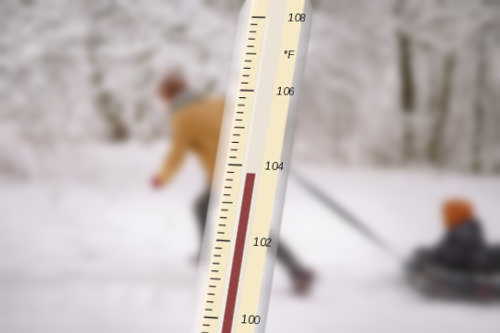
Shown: 103.8 °F
